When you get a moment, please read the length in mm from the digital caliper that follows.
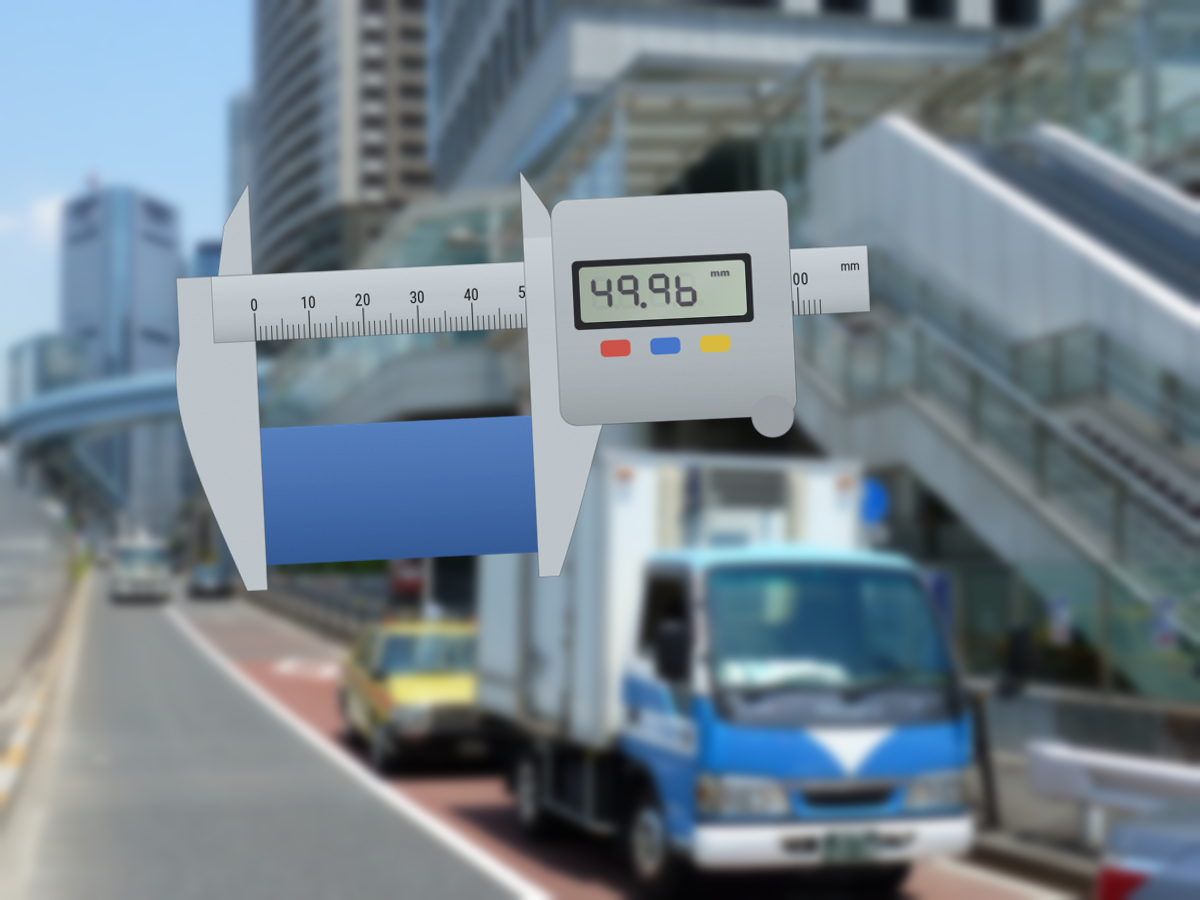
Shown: 49.96 mm
